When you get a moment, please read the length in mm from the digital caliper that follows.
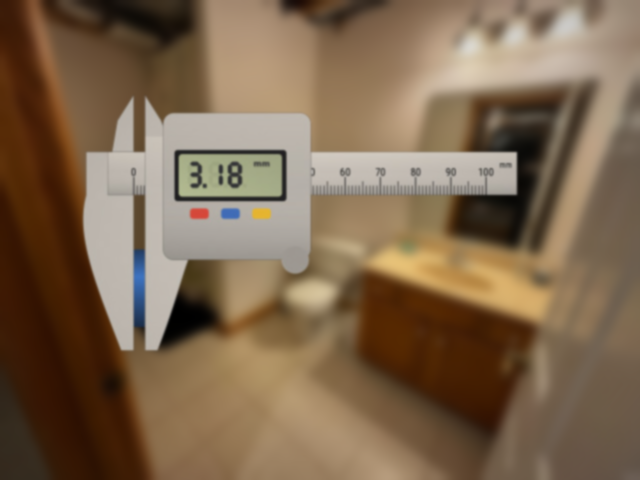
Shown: 3.18 mm
